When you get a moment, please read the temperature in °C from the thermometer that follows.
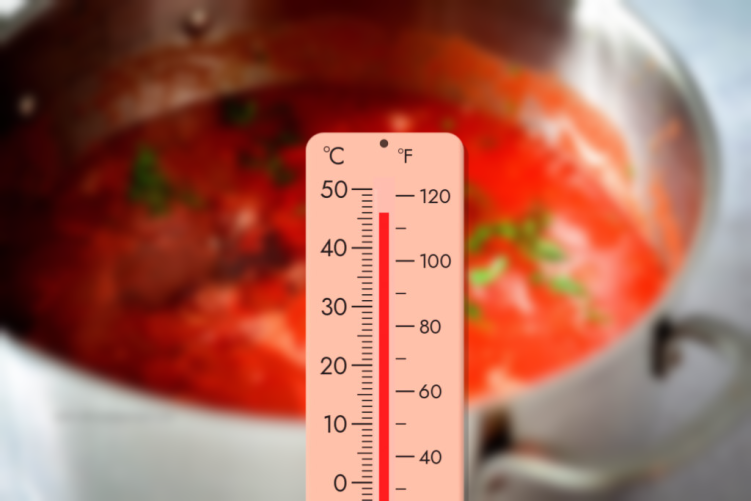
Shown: 46 °C
